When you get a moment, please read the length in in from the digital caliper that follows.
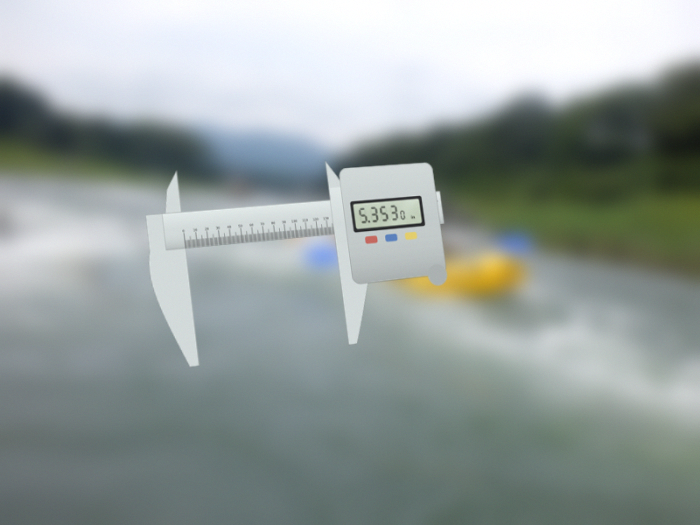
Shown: 5.3530 in
